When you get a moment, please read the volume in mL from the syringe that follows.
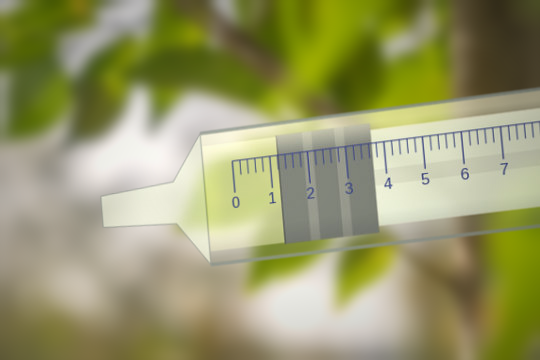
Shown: 1.2 mL
